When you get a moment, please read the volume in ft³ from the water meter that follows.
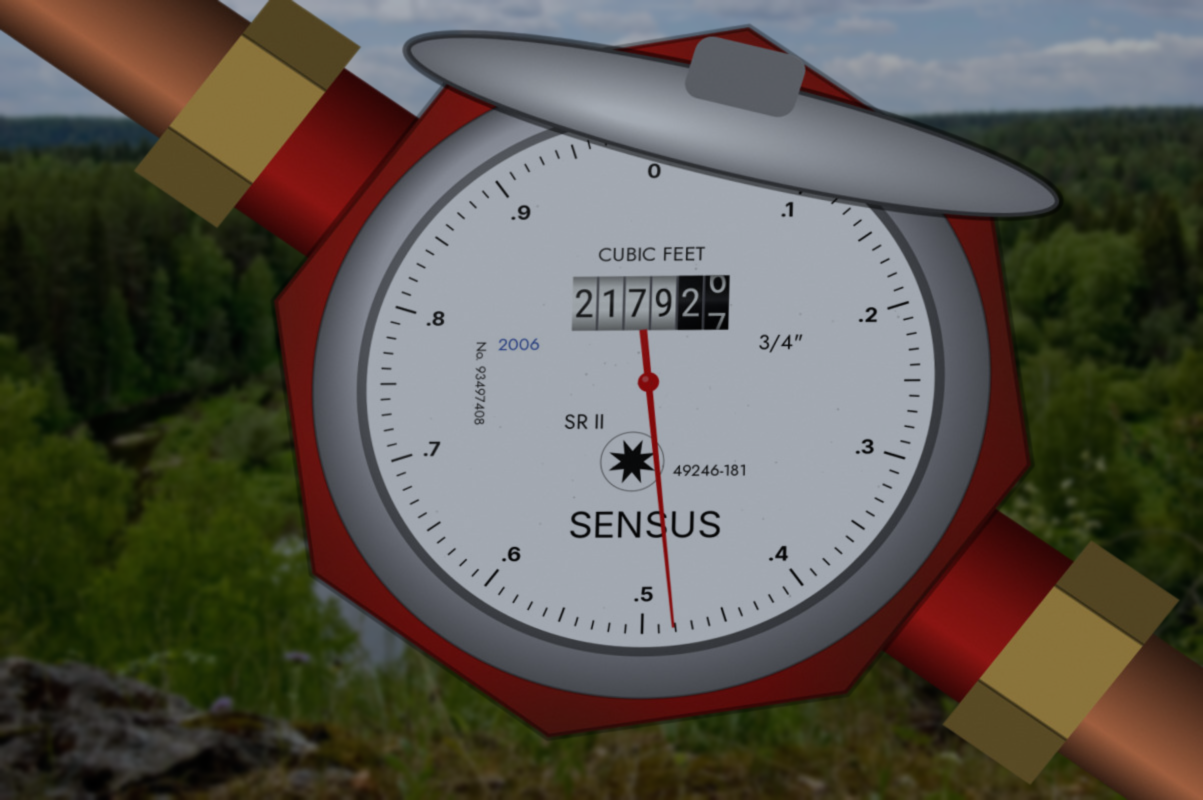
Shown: 217926.48 ft³
